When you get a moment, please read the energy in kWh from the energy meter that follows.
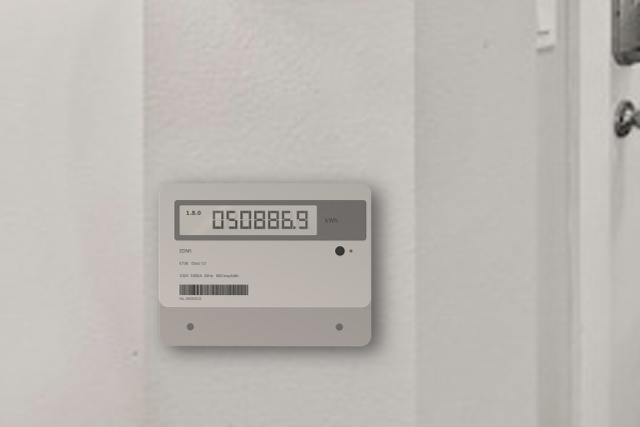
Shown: 50886.9 kWh
